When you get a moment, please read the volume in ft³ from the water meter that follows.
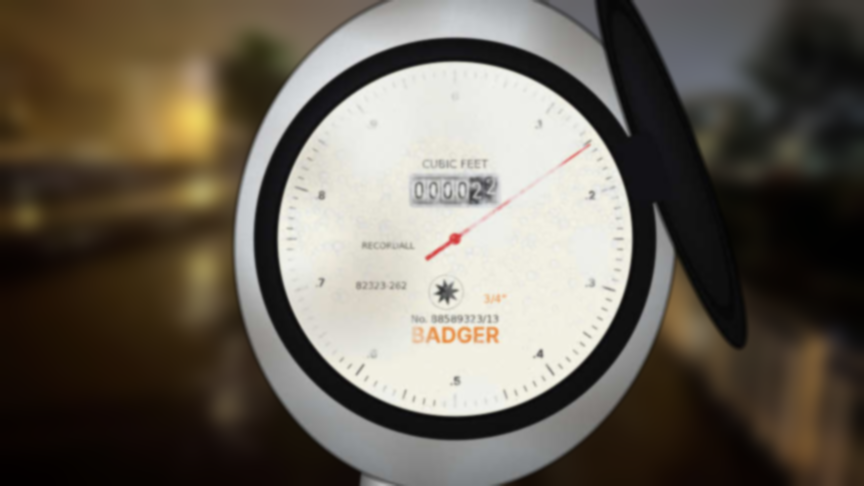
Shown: 22.15 ft³
